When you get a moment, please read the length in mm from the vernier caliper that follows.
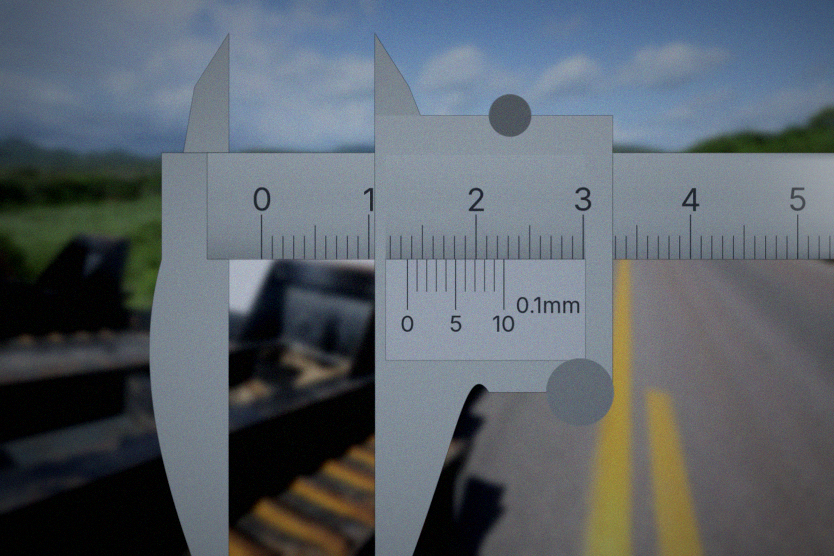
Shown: 13.6 mm
